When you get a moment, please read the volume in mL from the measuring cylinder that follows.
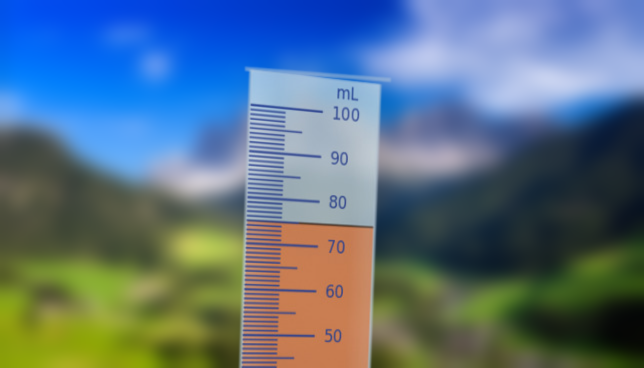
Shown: 75 mL
